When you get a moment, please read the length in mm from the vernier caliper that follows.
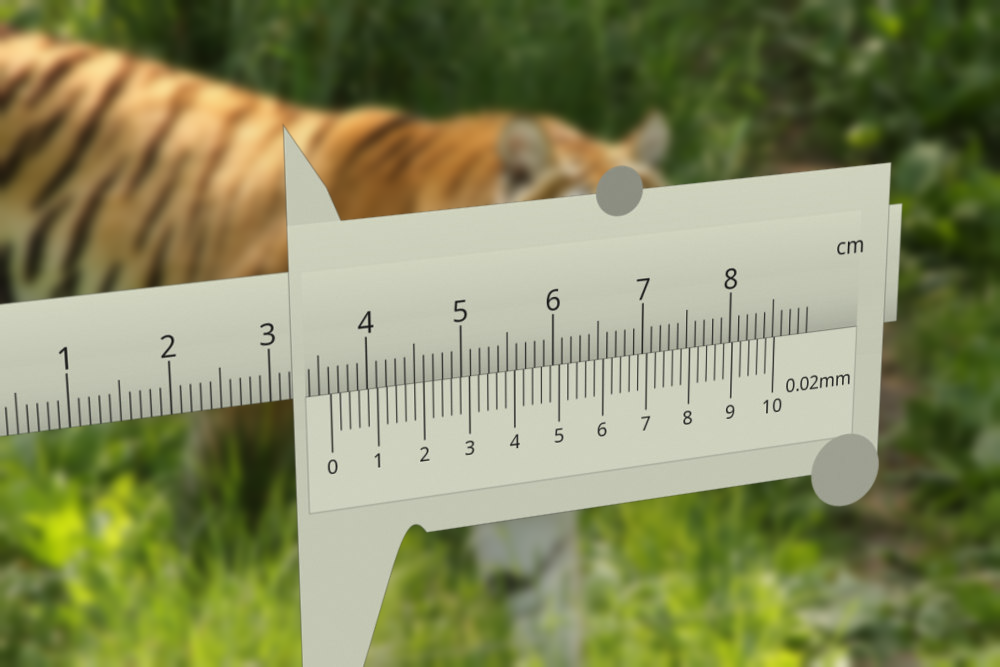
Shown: 36.2 mm
